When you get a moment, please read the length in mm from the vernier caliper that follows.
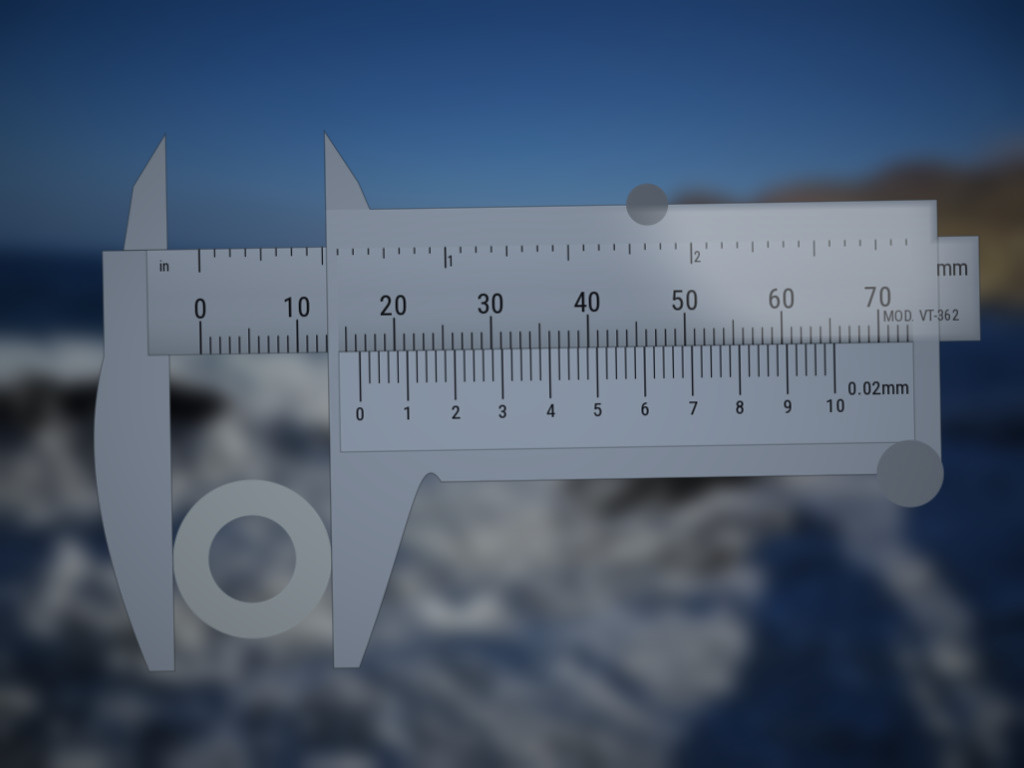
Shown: 16.4 mm
